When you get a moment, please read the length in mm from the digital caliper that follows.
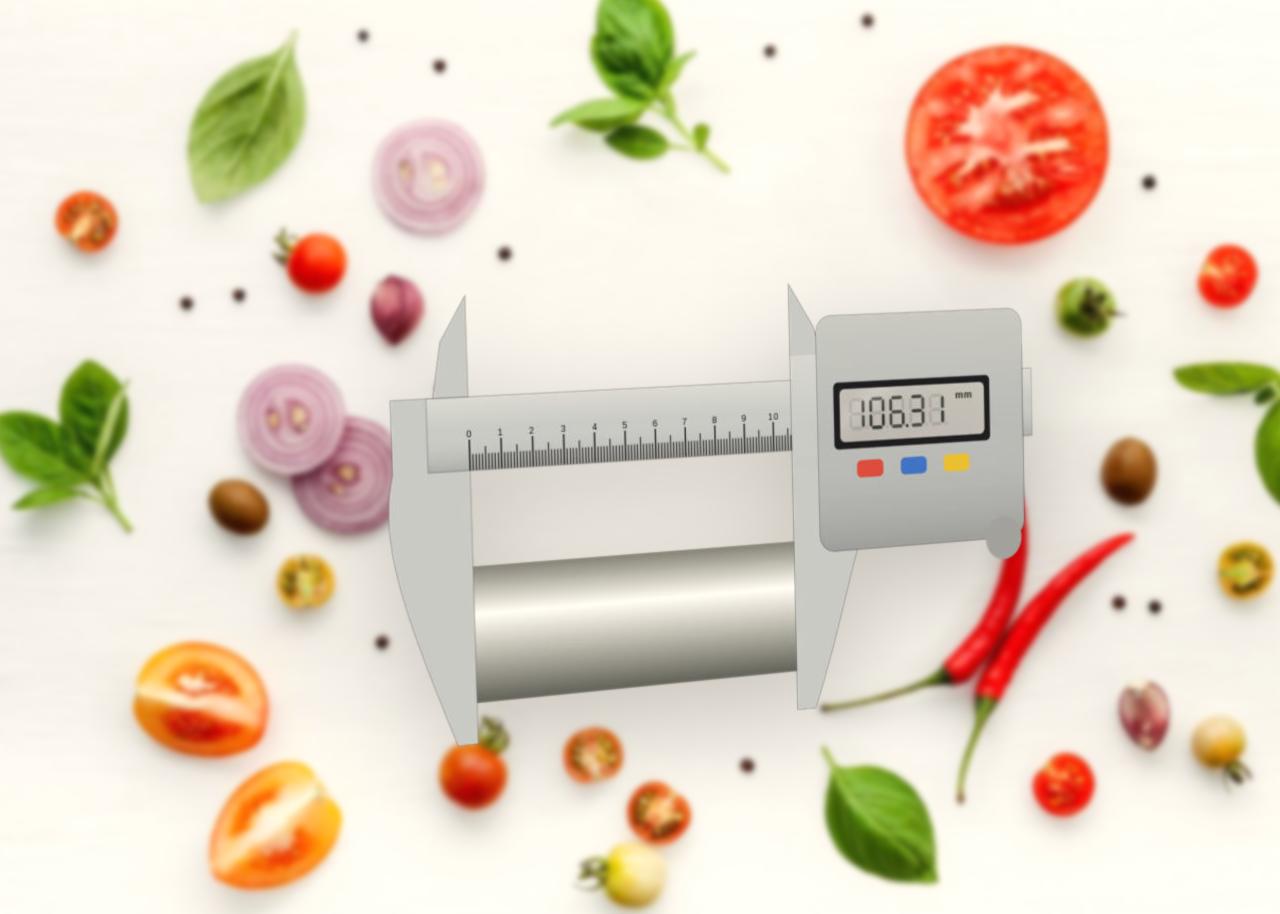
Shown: 106.31 mm
